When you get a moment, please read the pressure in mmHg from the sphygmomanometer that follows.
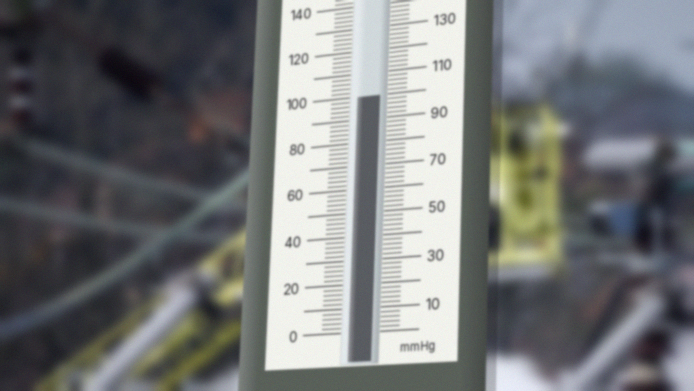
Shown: 100 mmHg
